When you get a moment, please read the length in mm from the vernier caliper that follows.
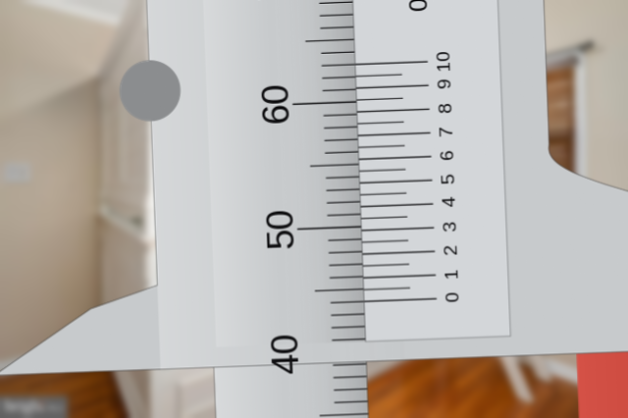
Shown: 44.0 mm
